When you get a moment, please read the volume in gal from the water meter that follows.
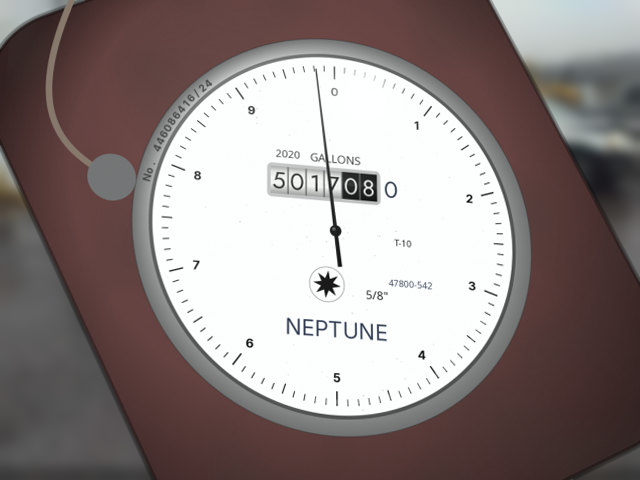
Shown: 5017079.8 gal
